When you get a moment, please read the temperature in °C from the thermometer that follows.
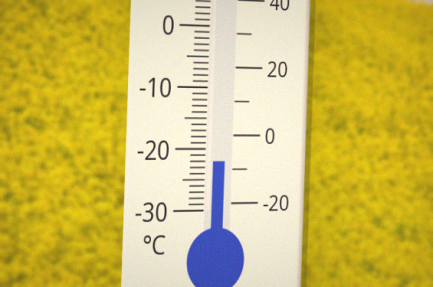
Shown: -22 °C
